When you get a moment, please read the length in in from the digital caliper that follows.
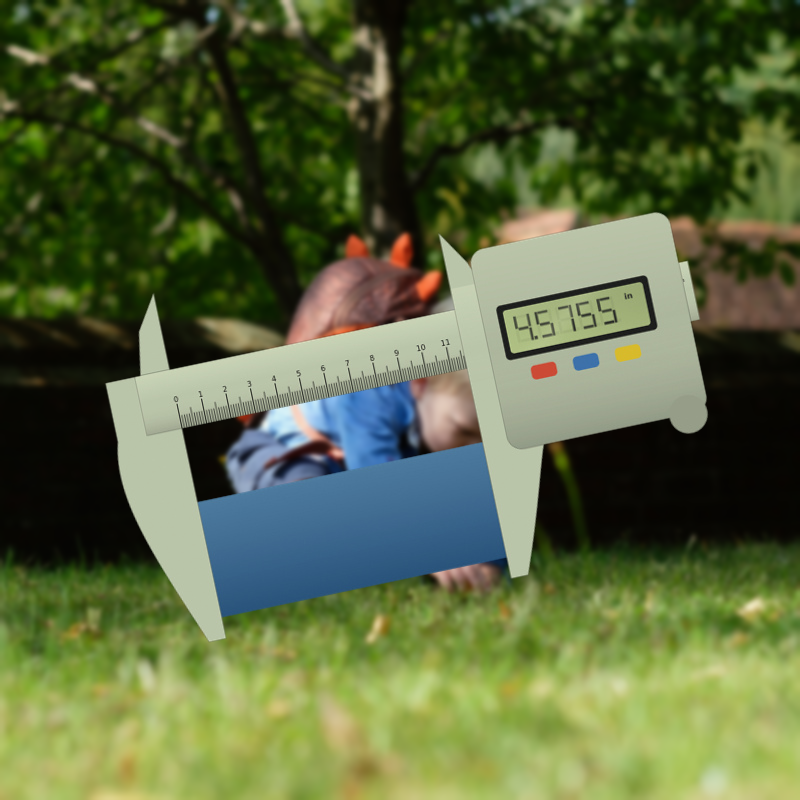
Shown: 4.5755 in
